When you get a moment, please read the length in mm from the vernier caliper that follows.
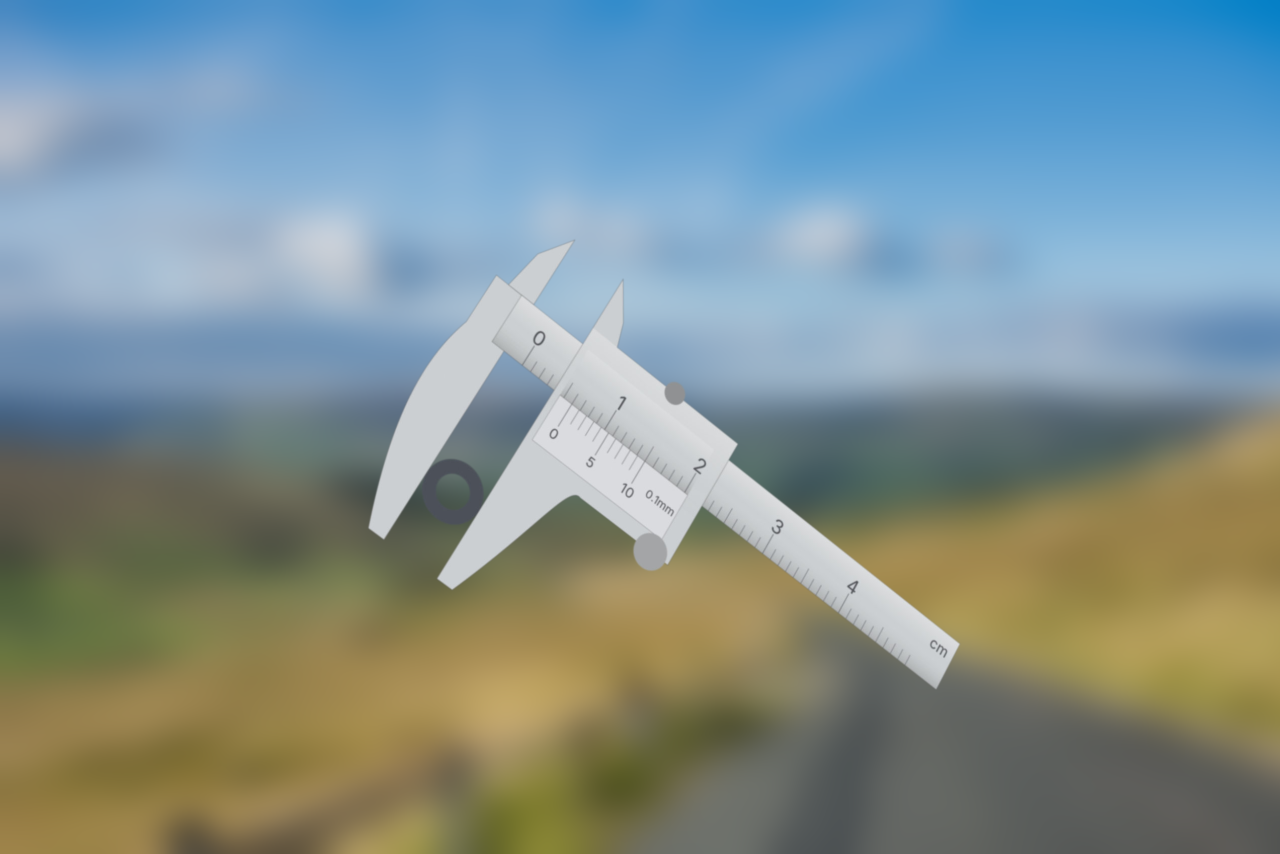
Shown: 6.0 mm
